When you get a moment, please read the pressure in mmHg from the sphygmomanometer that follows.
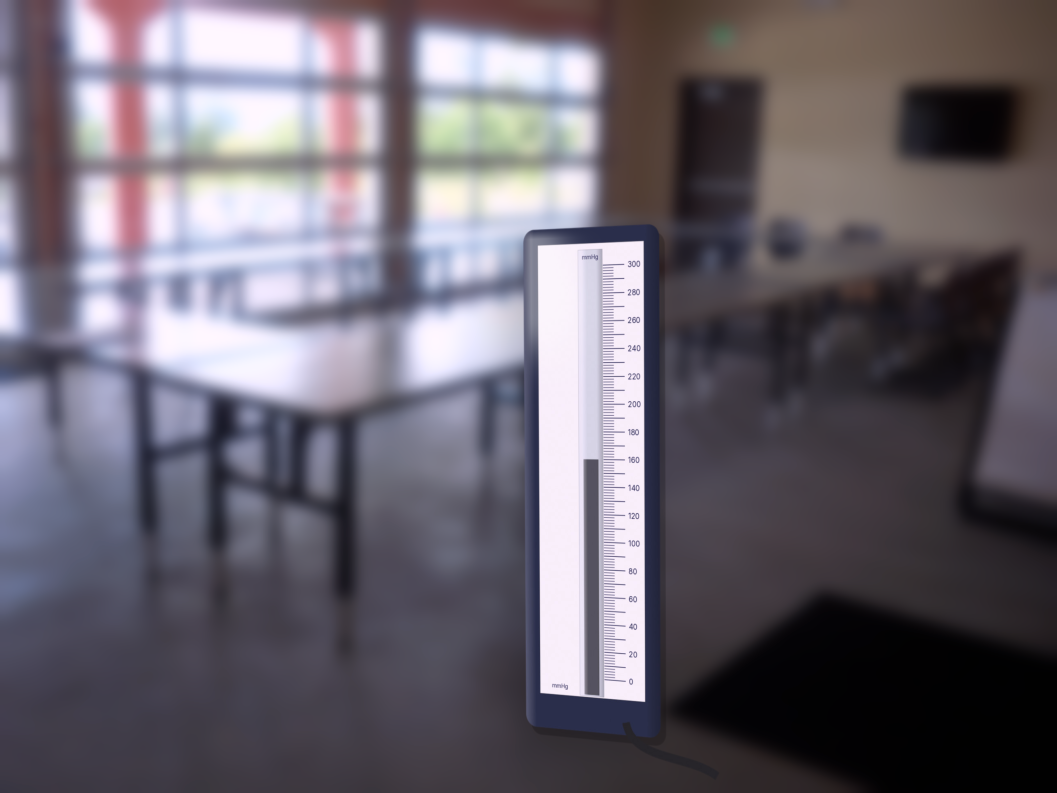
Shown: 160 mmHg
